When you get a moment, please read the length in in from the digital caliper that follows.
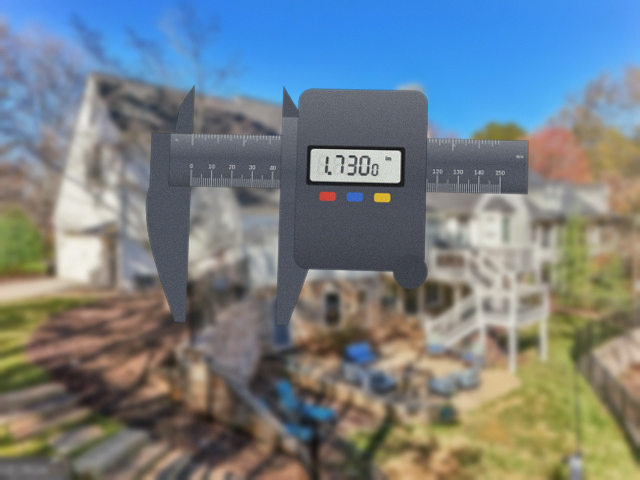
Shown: 1.7300 in
